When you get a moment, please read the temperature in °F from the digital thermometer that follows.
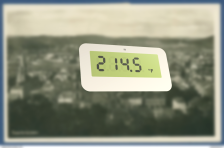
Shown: 214.5 °F
